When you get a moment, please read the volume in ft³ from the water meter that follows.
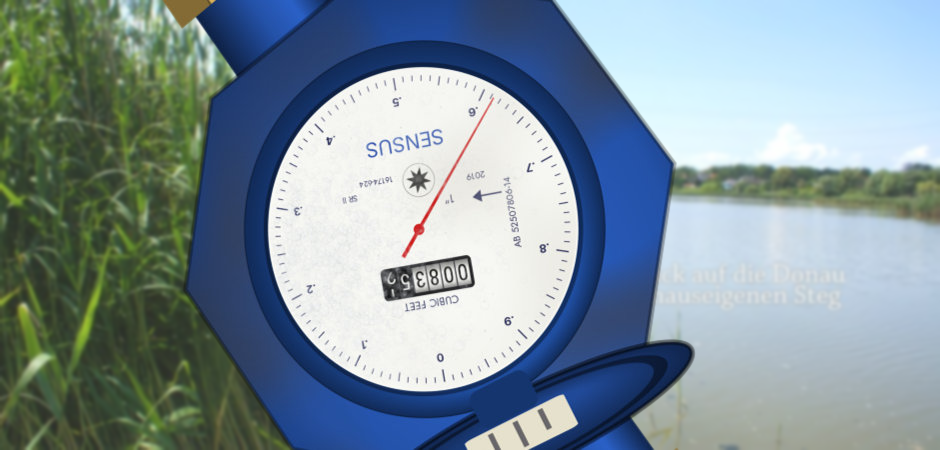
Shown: 8351.61 ft³
